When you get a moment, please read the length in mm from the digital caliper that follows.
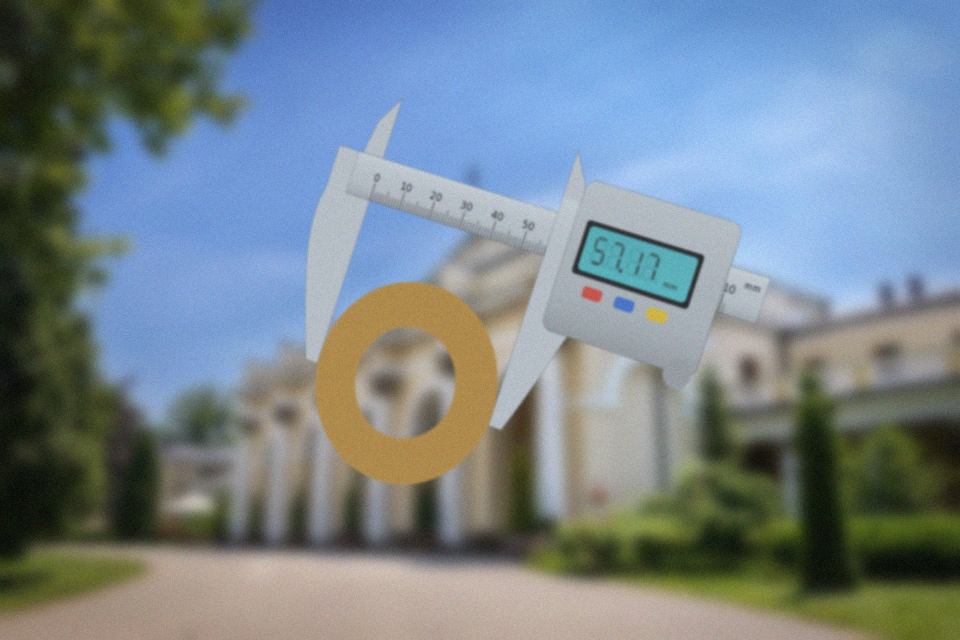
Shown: 57.17 mm
